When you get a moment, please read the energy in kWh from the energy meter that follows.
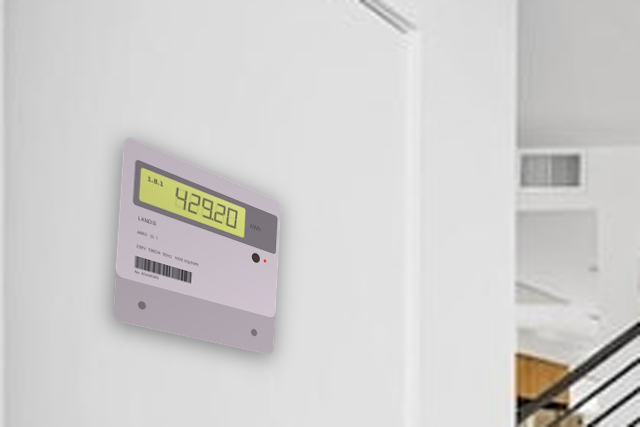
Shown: 429.20 kWh
